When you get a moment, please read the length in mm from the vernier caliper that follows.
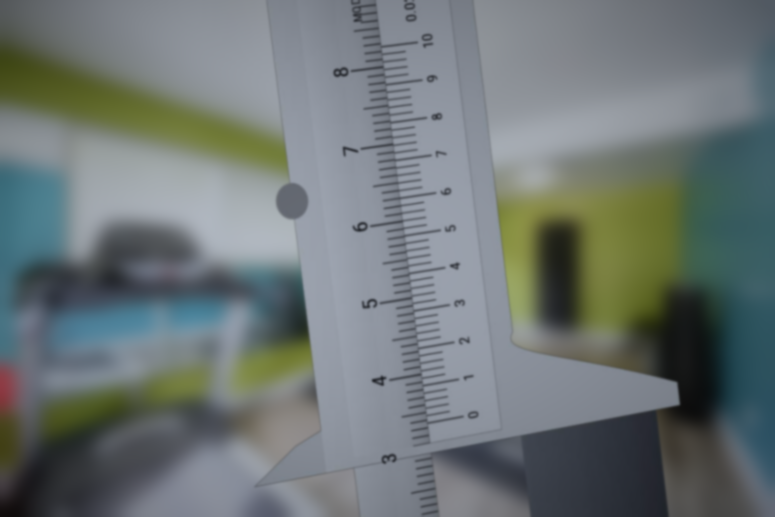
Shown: 33.6 mm
